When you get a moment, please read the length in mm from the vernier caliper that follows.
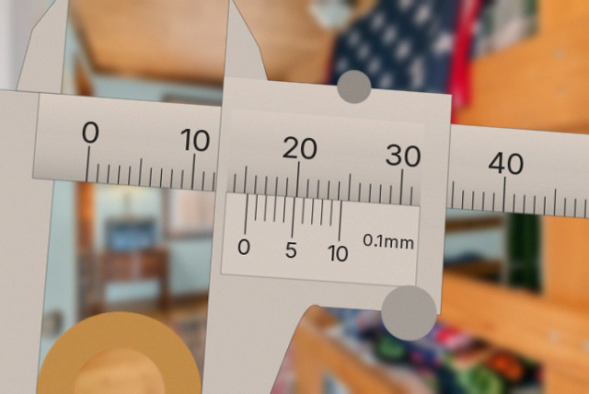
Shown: 15.3 mm
